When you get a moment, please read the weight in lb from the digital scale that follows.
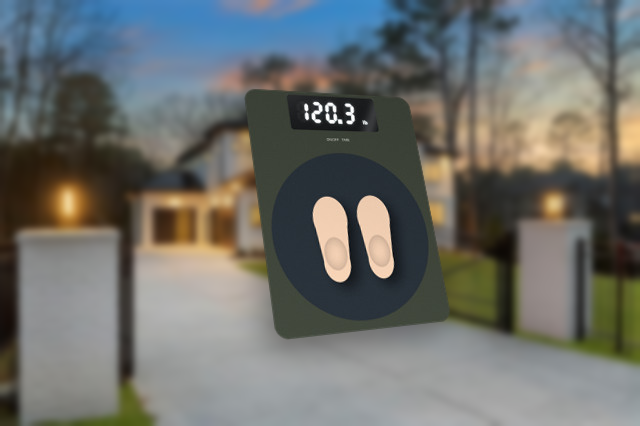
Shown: 120.3 lb
